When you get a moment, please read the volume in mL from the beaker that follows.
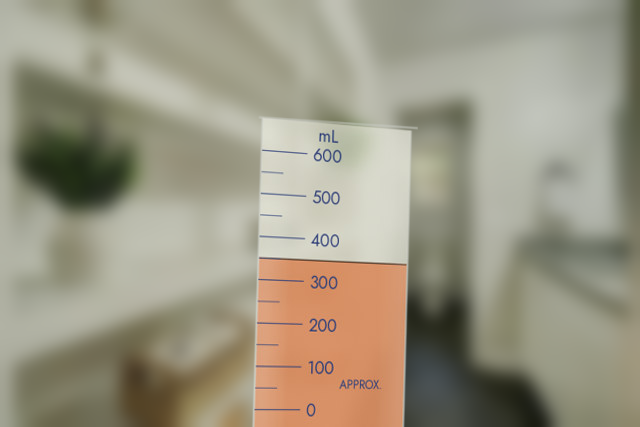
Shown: 350 mL
